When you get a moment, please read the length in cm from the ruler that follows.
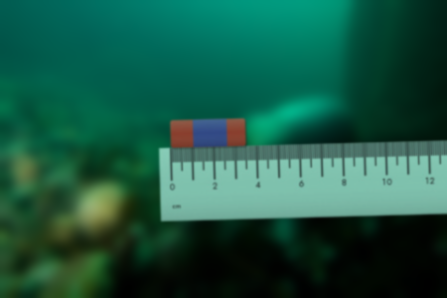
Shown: 3.5 cm
